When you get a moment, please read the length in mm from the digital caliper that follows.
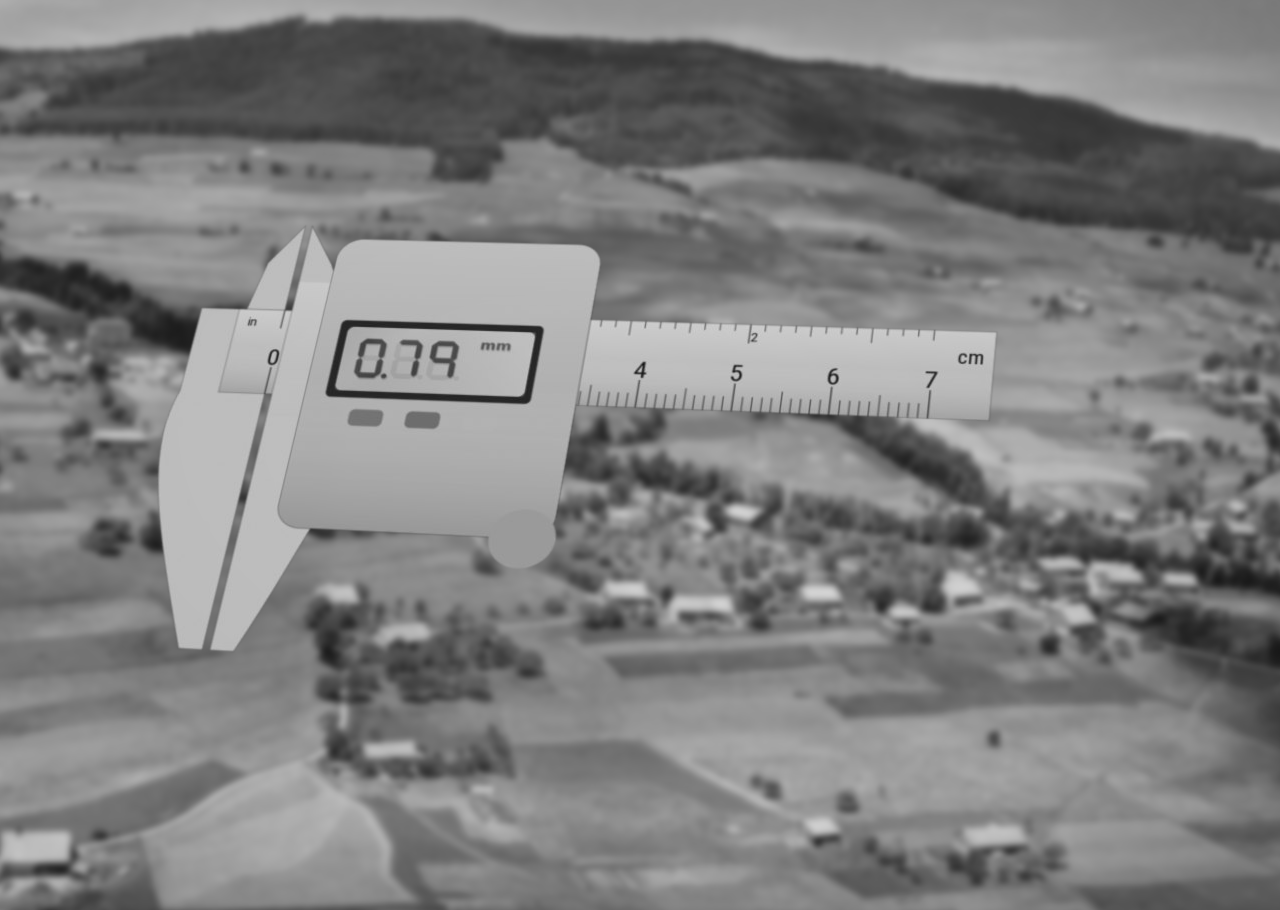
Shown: 0.79 mm
